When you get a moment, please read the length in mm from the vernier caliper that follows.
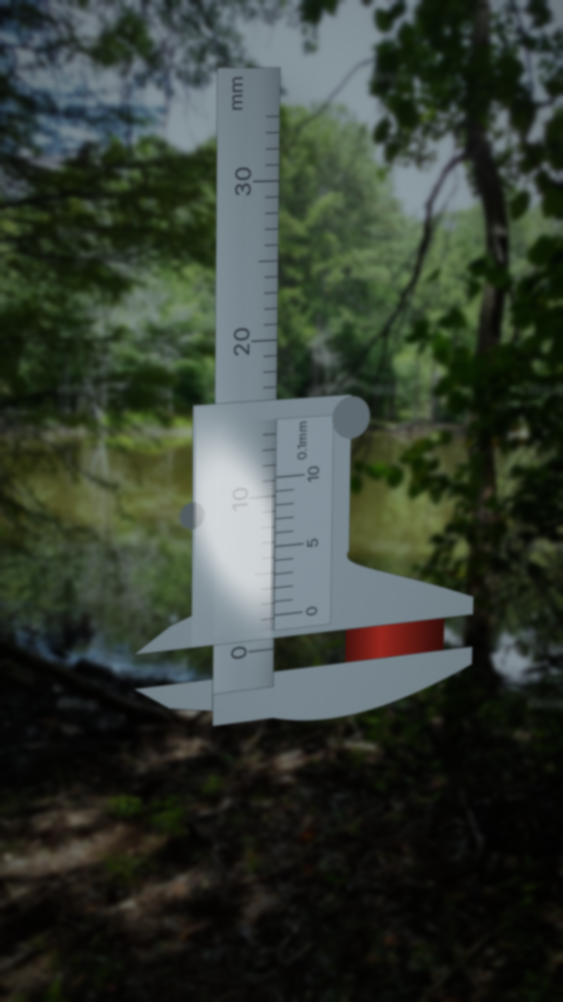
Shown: 2.2 mm
